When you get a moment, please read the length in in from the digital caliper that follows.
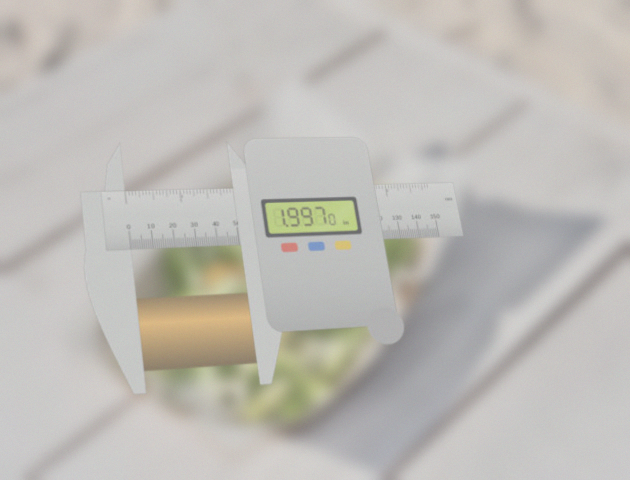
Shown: 1.9970 in
